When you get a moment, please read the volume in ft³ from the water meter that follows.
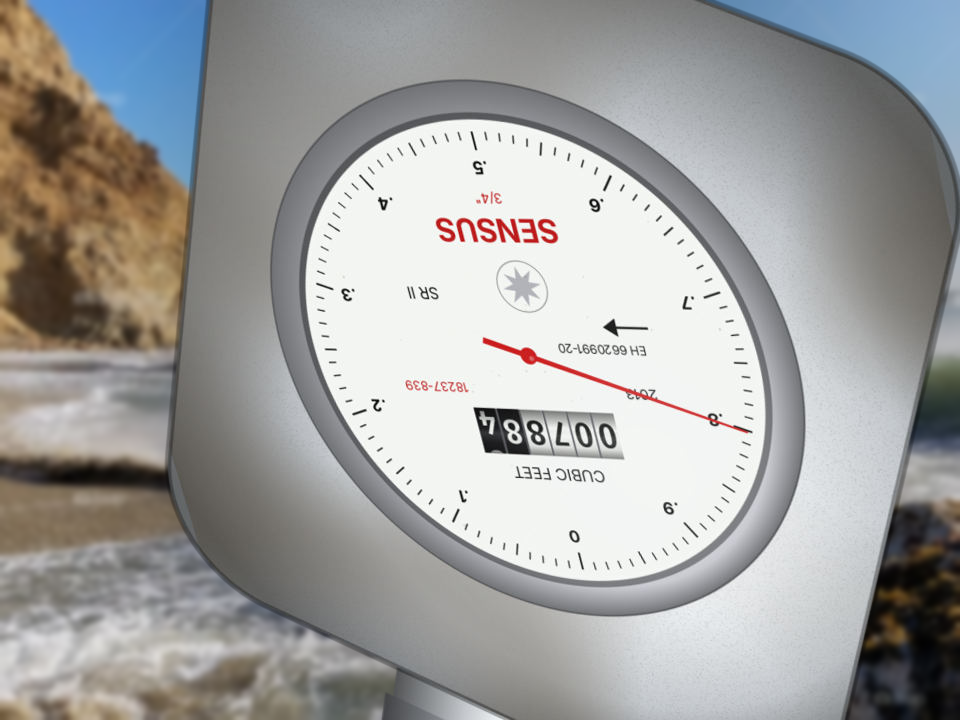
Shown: 7883.80 ft³
